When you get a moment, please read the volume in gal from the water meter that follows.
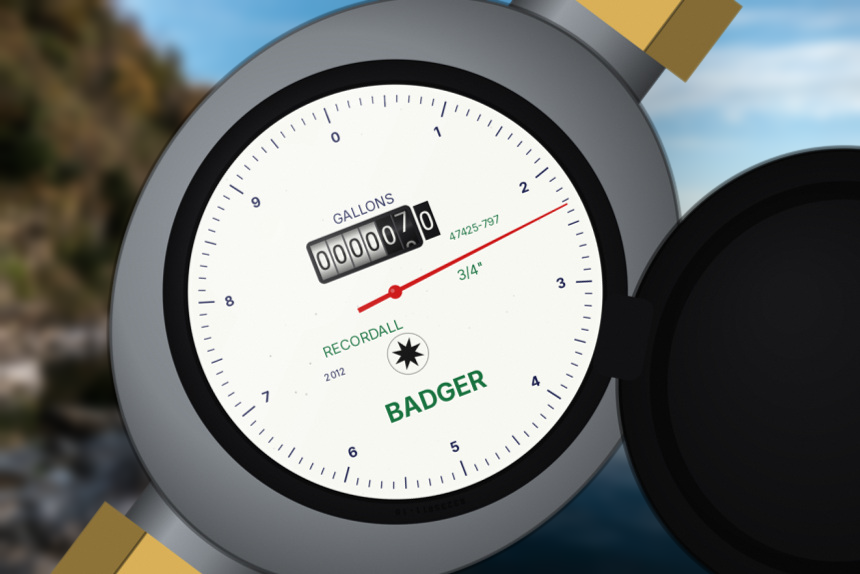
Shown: 72.3 gal
